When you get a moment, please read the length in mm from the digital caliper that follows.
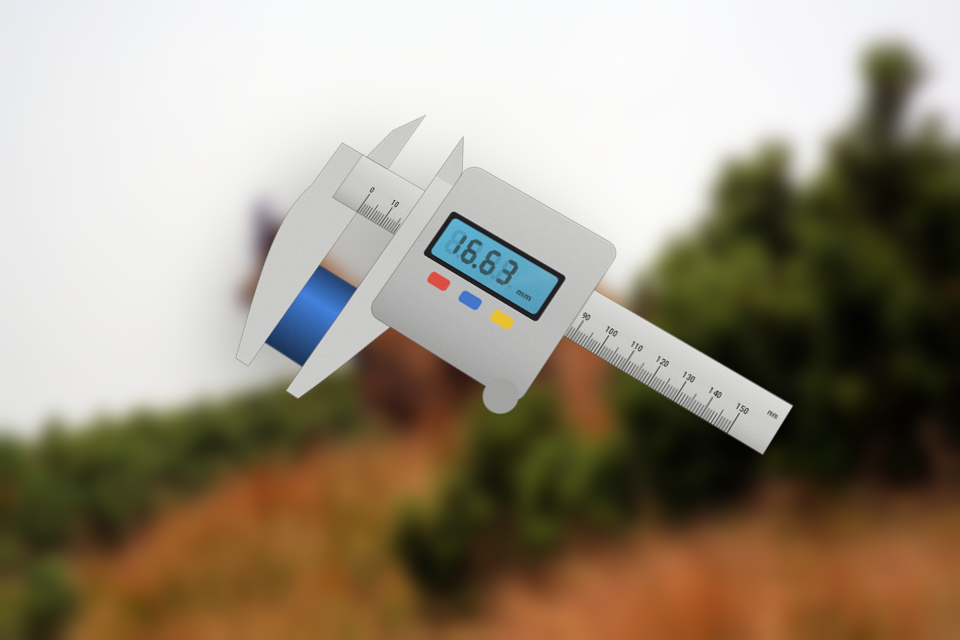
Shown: 16.63 mm
